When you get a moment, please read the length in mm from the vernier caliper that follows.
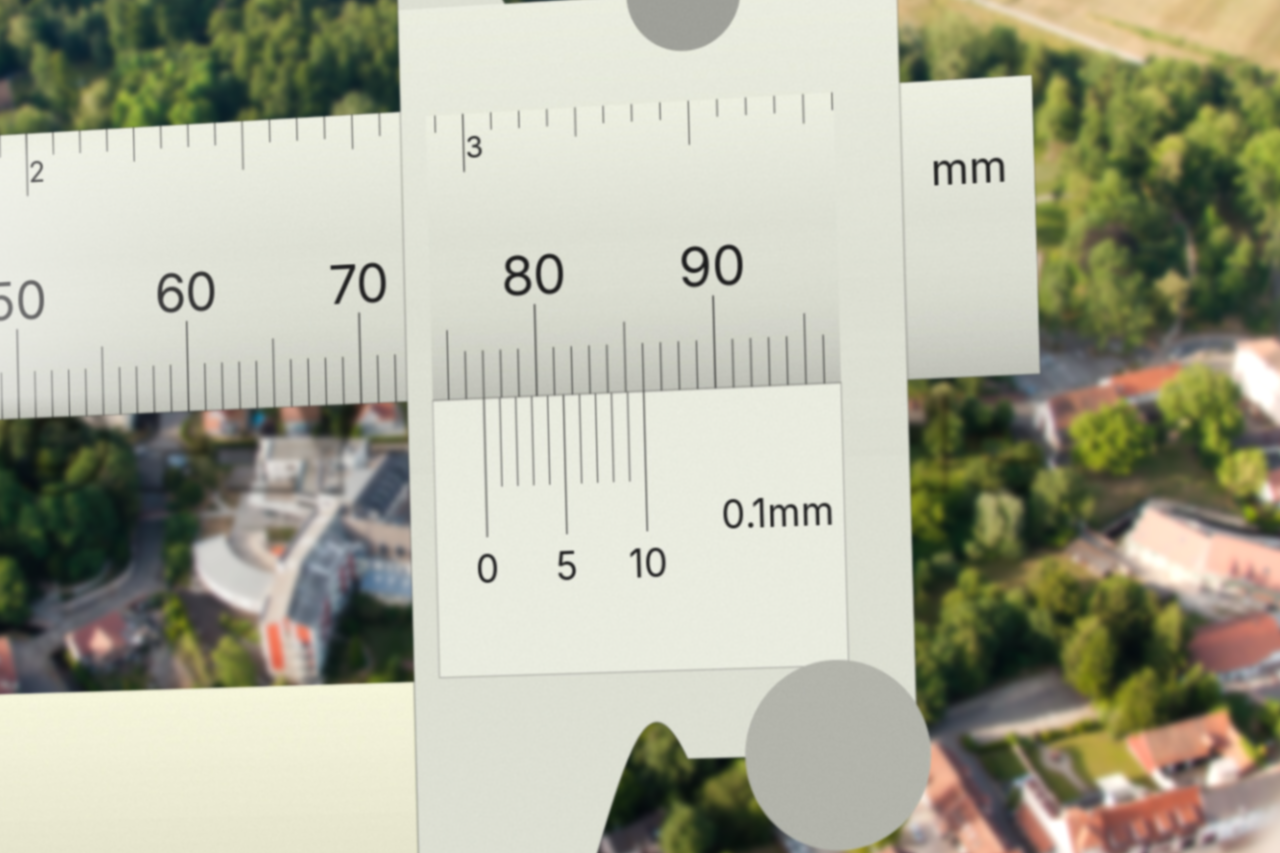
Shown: 77.0 mm
